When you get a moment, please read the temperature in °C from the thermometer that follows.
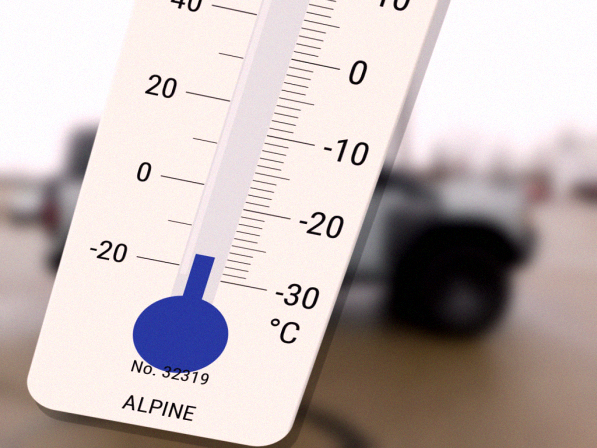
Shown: -27 °C
